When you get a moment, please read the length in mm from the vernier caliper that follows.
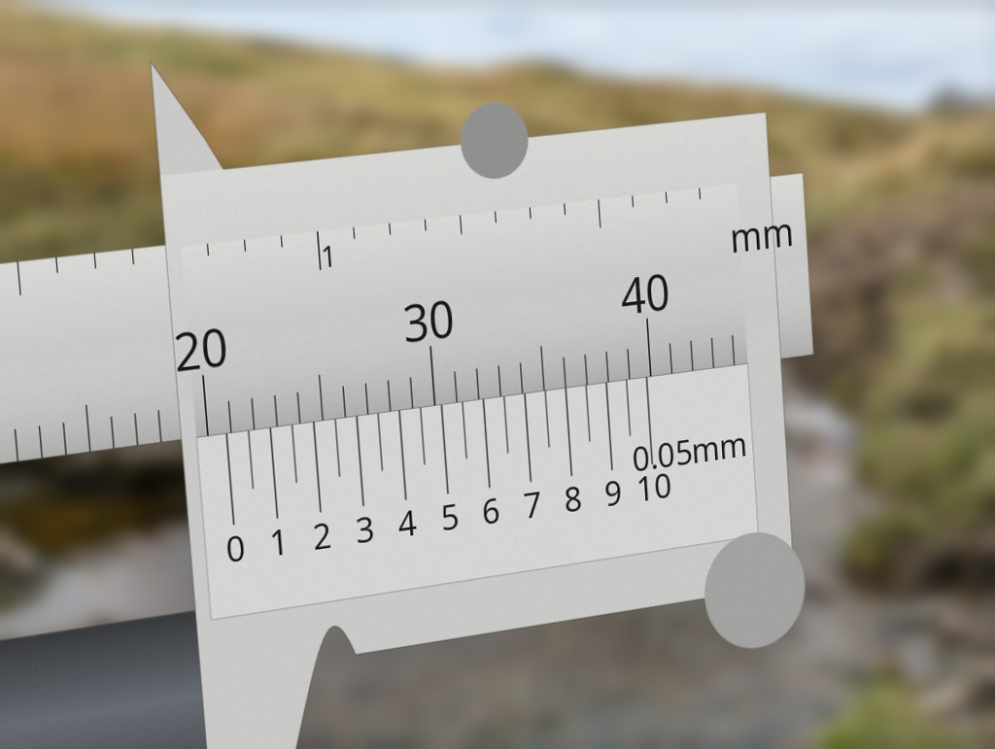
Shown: 20.80 mm
